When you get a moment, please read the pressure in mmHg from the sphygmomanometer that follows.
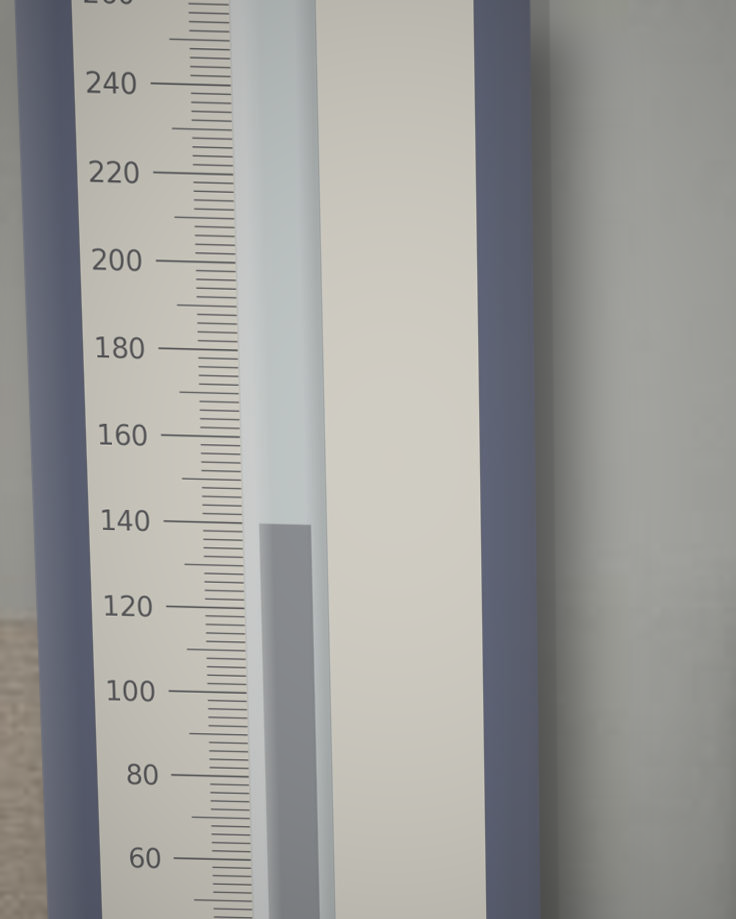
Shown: 140 mmHg
